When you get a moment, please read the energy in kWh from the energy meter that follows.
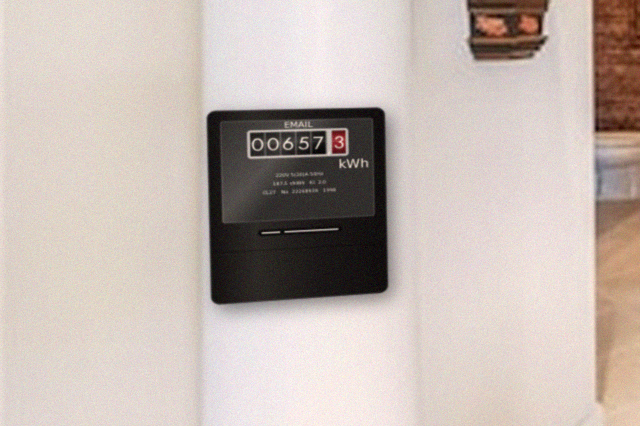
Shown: 657.3 kWh
